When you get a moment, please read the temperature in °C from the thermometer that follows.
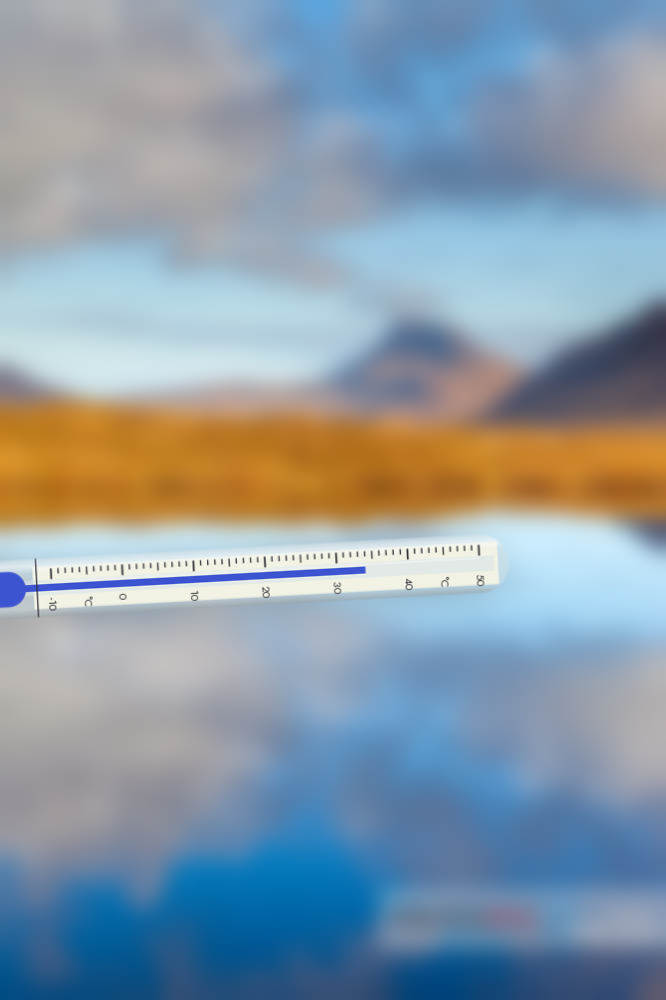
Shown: 34 °C
